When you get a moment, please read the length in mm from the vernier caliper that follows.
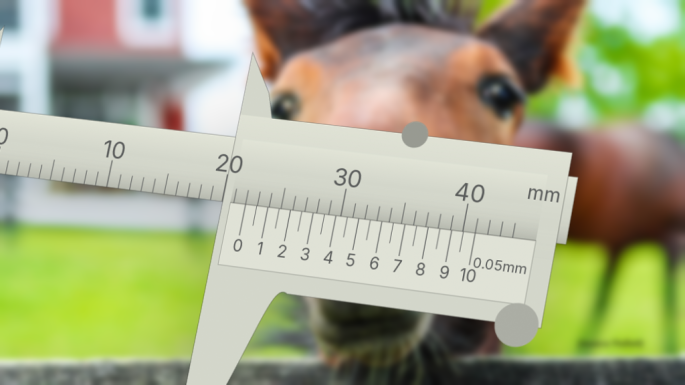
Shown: 22.0 mm
